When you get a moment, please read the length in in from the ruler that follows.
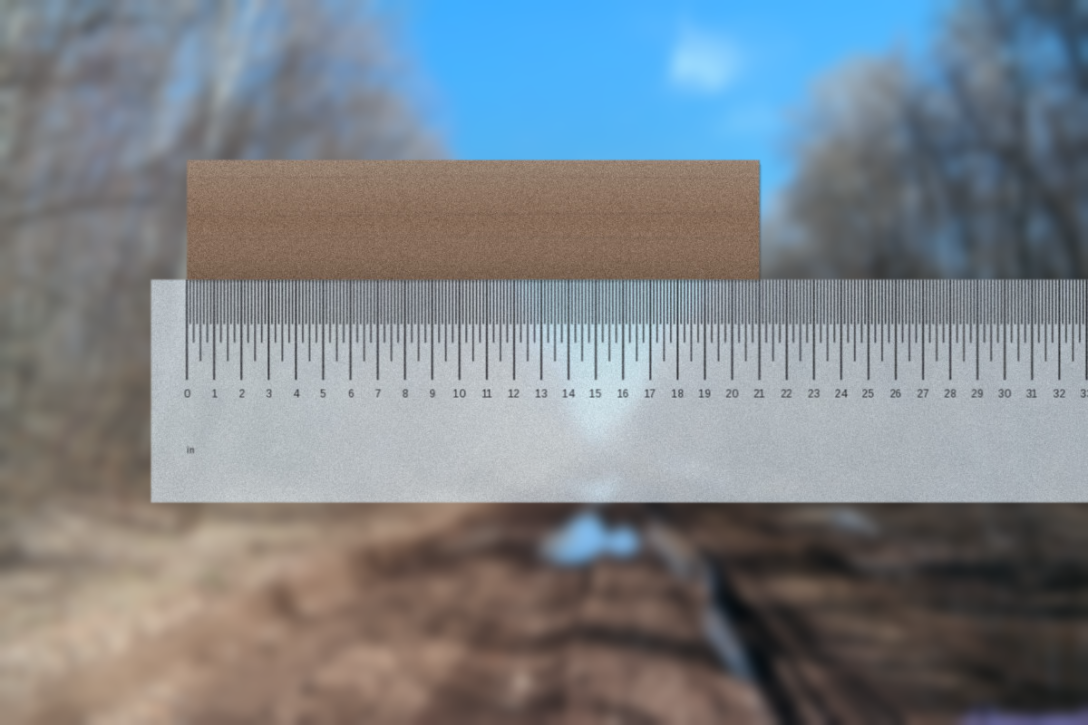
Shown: 21 in
